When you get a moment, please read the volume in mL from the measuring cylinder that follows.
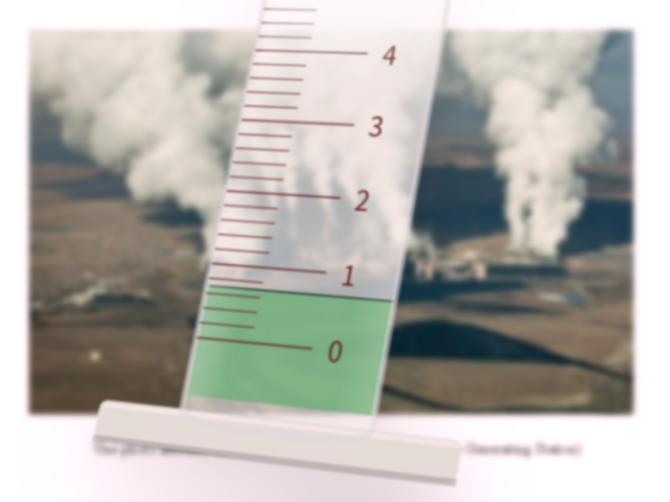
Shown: 0.7 mL
